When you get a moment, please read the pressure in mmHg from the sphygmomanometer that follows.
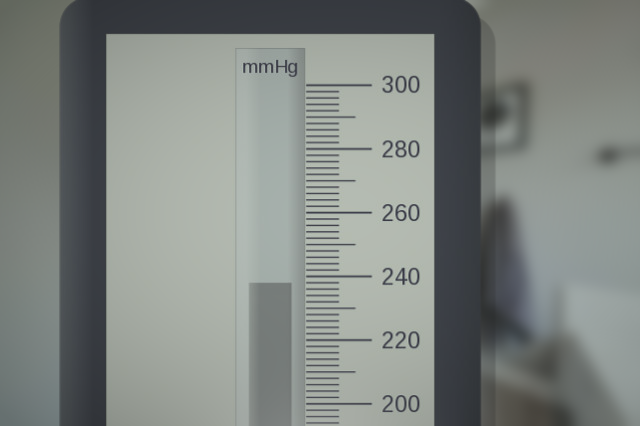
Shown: 238 mmHg
